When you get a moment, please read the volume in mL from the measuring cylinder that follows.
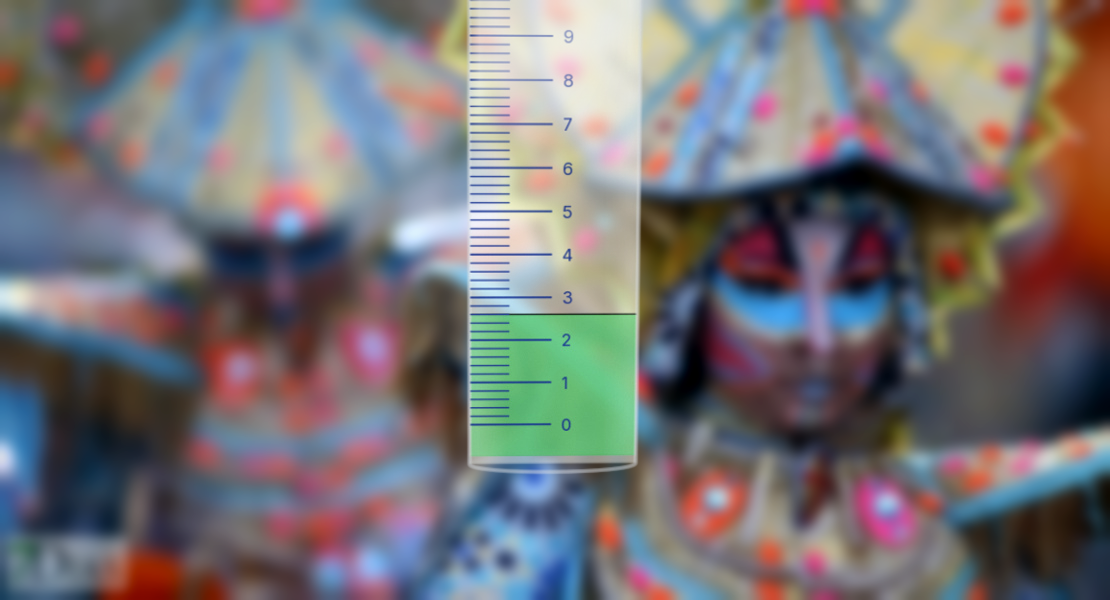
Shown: 2.6 mL
